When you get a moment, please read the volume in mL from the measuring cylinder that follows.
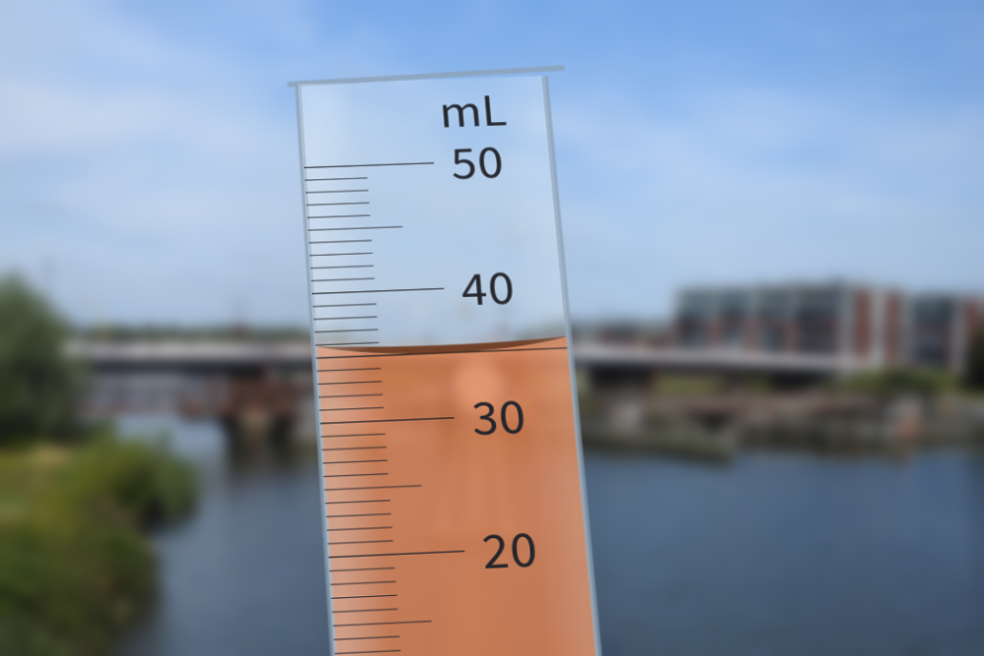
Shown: 35 mL
